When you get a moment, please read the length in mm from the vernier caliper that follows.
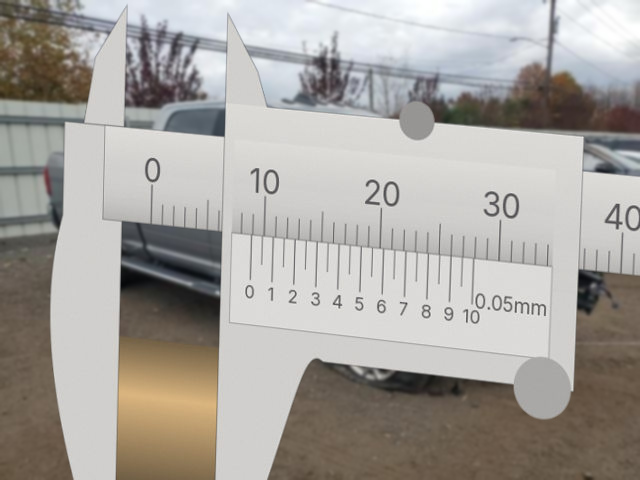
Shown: 8.9 mm
